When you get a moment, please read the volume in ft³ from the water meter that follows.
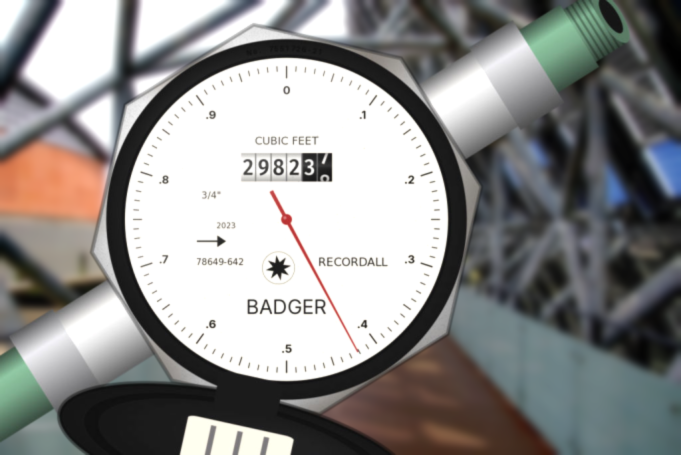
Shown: 298237.42 ft³
